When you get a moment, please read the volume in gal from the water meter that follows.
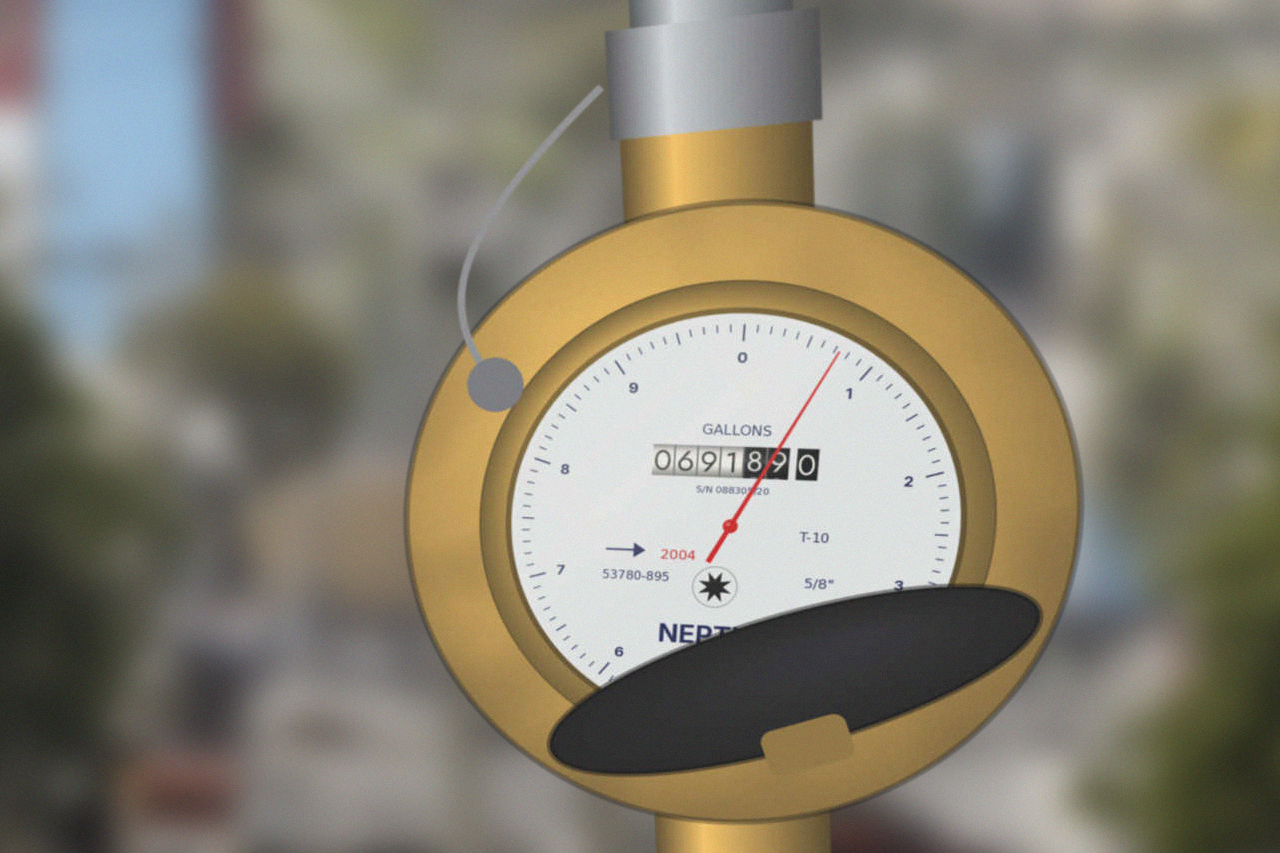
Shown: 691890.7 gal
